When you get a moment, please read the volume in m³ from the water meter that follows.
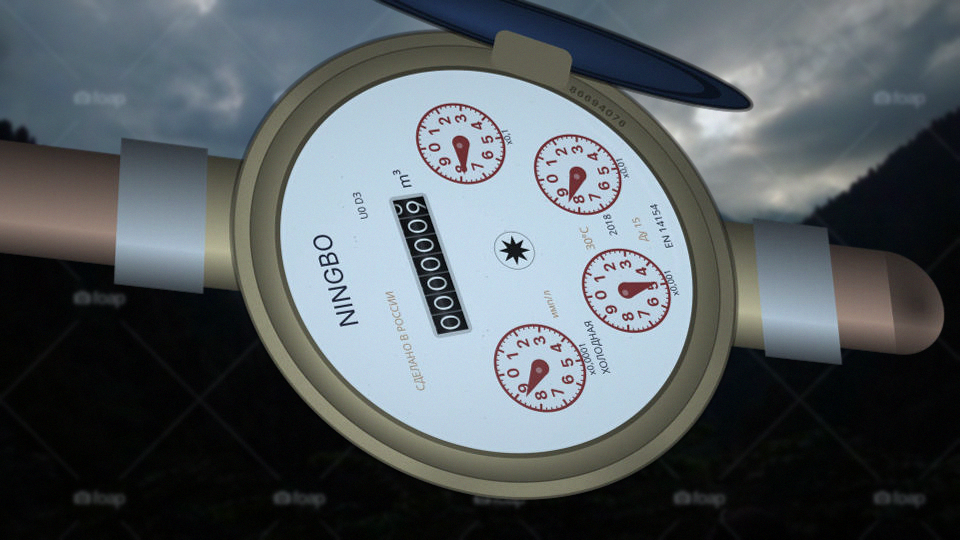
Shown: 8.7848 m³
